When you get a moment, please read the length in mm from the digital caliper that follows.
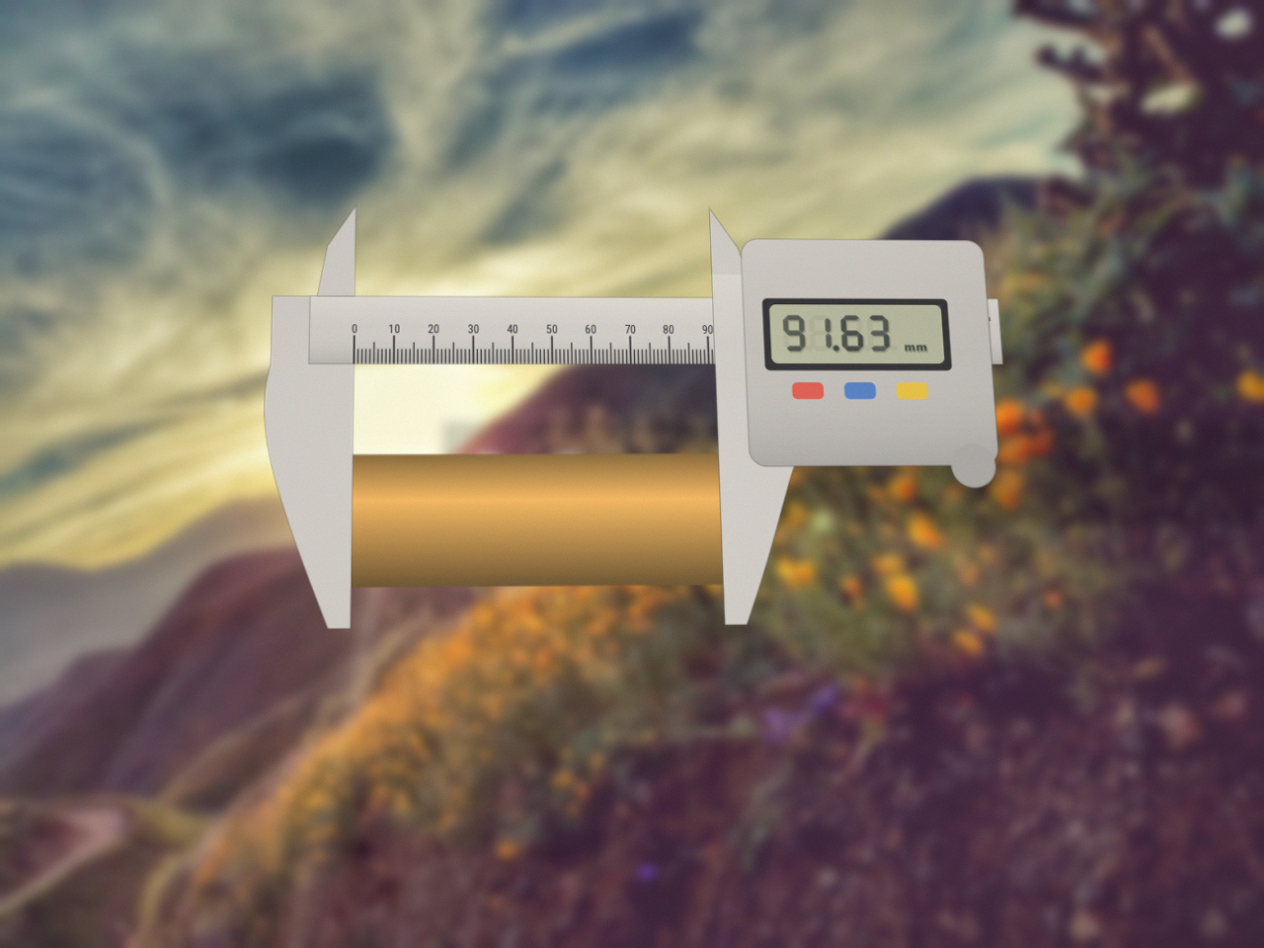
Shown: 91.63 mm
